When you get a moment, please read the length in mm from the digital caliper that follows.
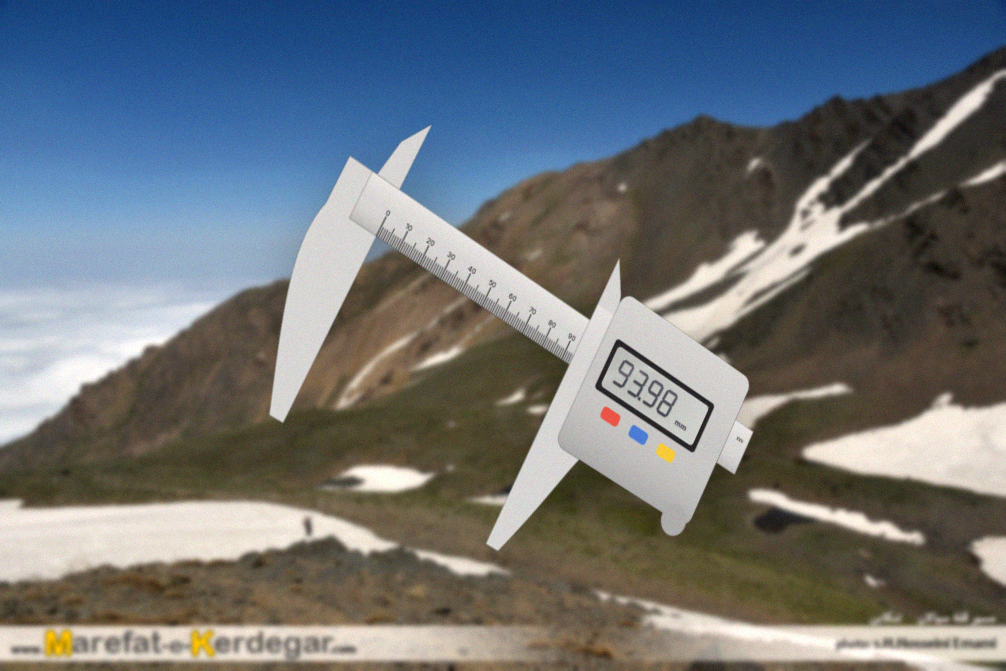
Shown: 93.98 mm
